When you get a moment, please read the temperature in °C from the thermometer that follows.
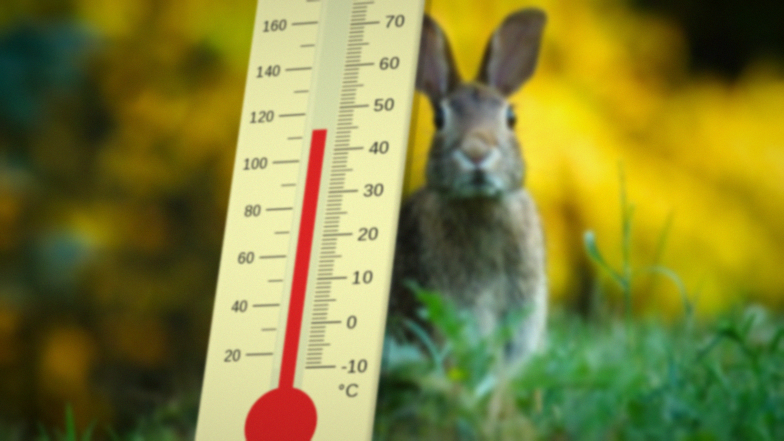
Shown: 45 °C
